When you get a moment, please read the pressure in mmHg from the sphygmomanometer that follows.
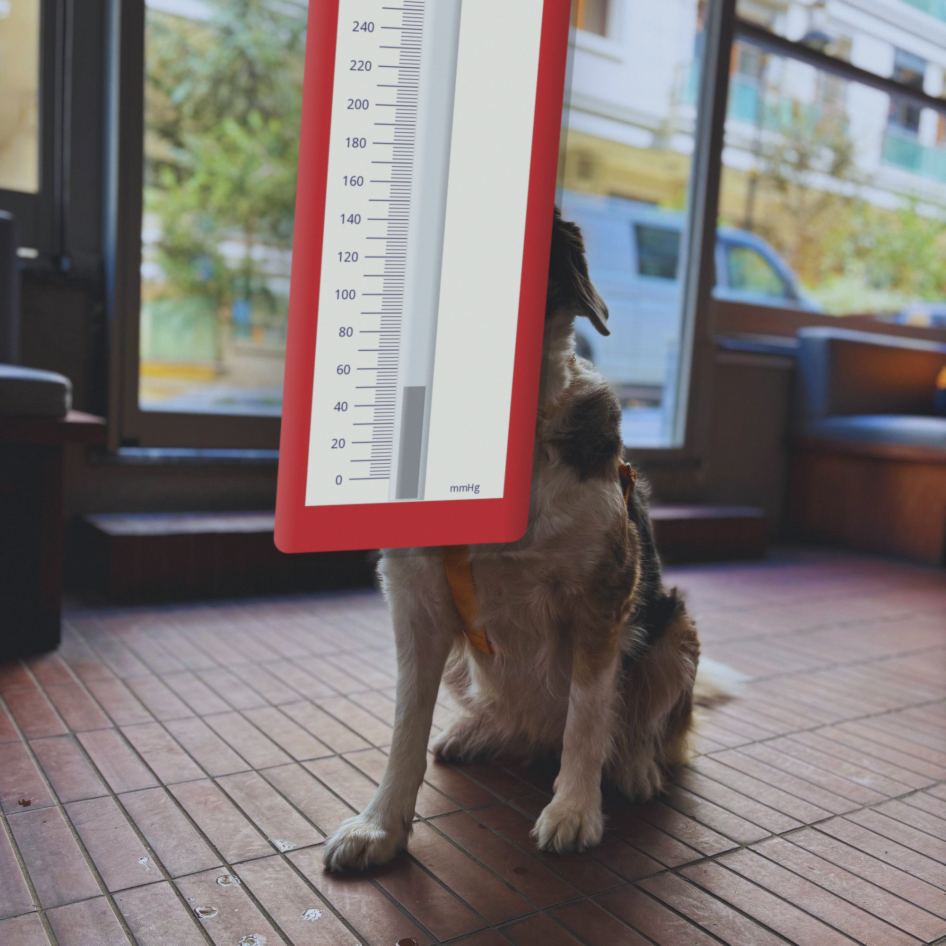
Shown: 50 mmHg
